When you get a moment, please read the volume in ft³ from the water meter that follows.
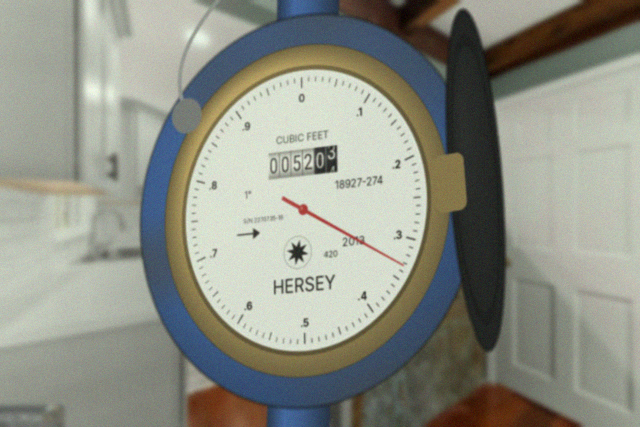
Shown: 5203.33 ft³
